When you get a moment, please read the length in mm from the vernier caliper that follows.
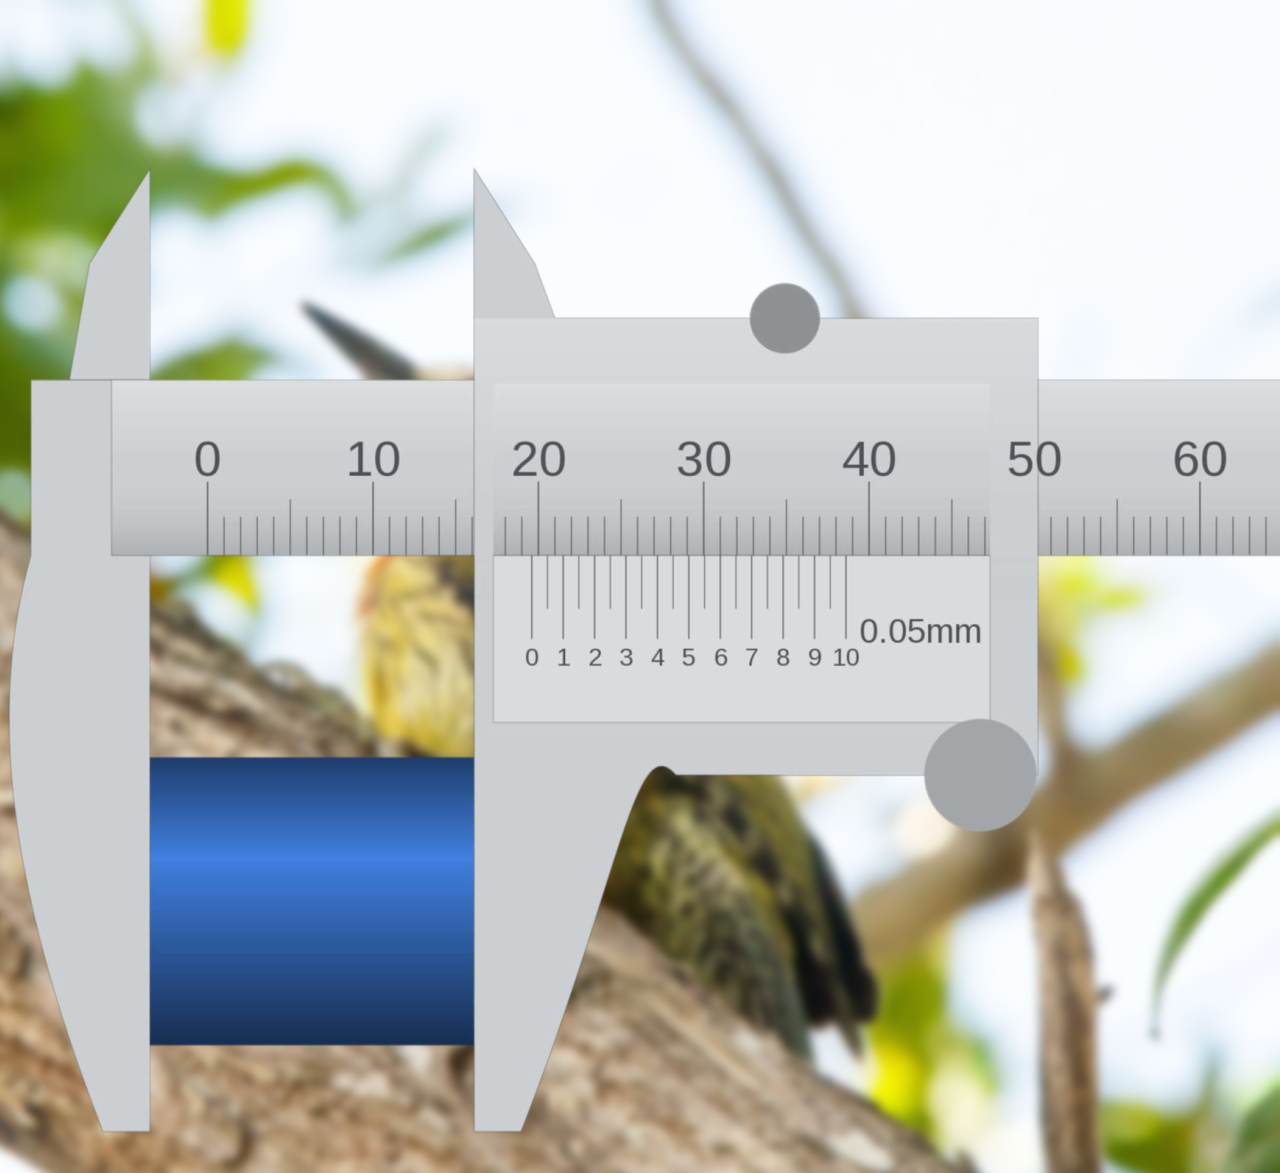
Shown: 19.6 mm
